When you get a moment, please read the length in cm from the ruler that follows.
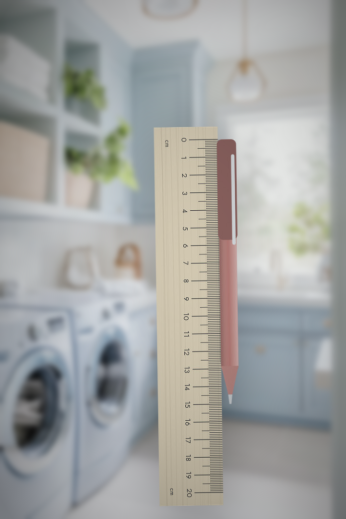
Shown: 15 cm
